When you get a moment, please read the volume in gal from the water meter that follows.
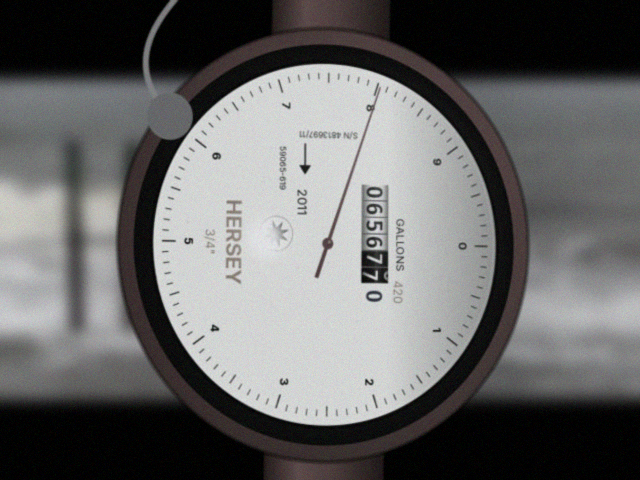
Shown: 656768.0 gal
